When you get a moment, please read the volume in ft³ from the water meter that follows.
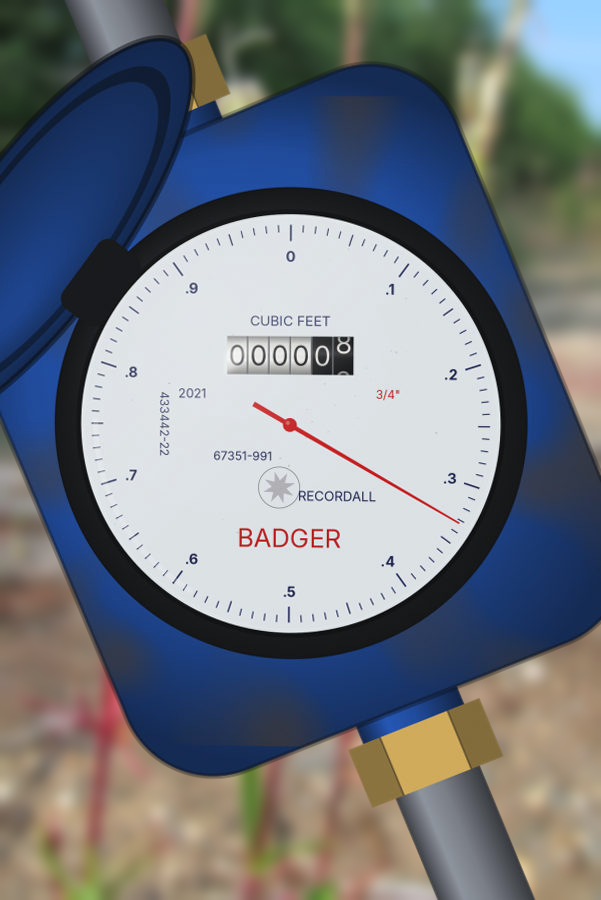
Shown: 8.33 ft³
